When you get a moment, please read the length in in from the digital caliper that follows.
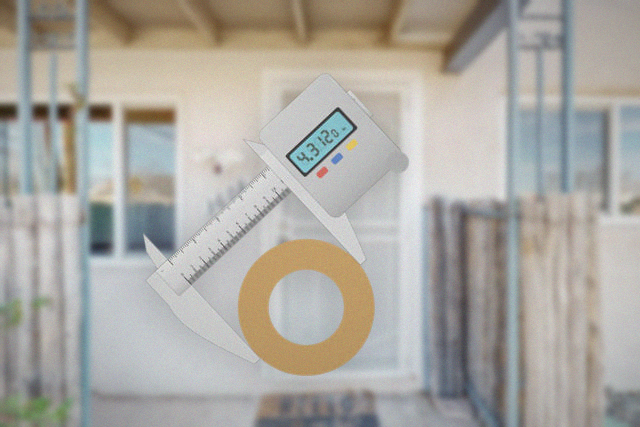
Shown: 4.3120 in
